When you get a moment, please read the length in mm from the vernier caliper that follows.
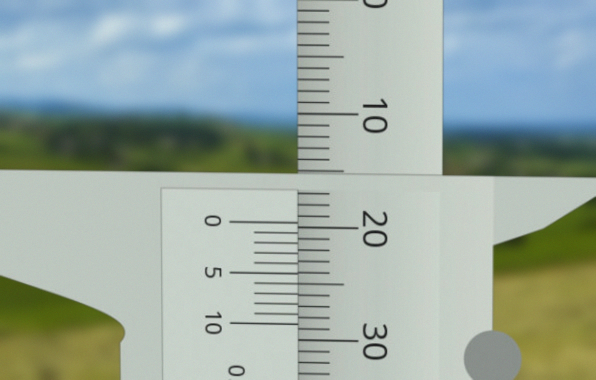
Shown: 19.6 mm
